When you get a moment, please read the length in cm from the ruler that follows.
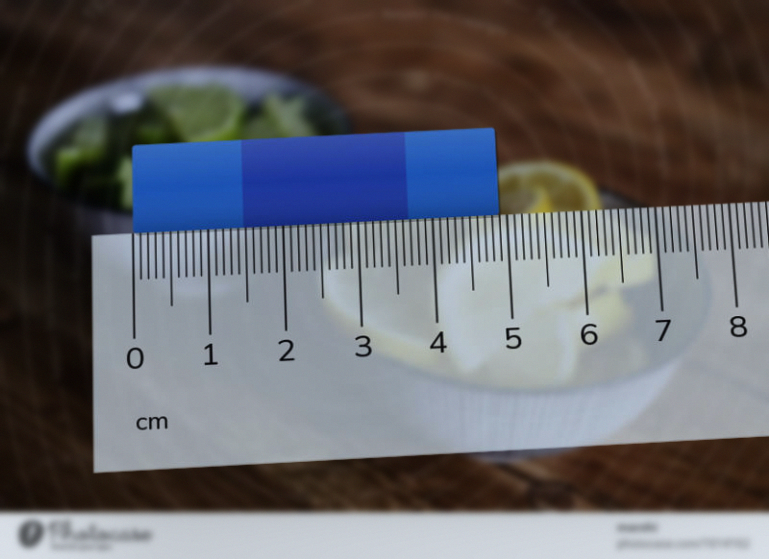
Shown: 4.9 cm
